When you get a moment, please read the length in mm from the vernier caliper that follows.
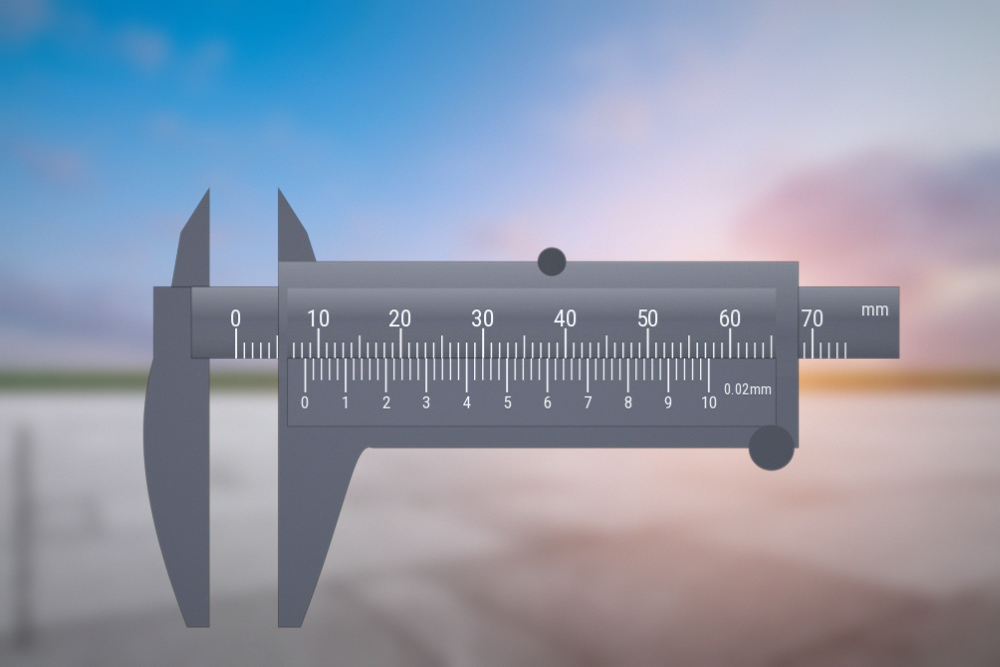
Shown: 8.4 mm
